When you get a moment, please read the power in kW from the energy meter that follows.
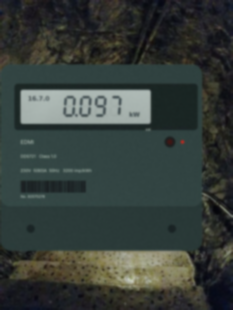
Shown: 0.097 kW
